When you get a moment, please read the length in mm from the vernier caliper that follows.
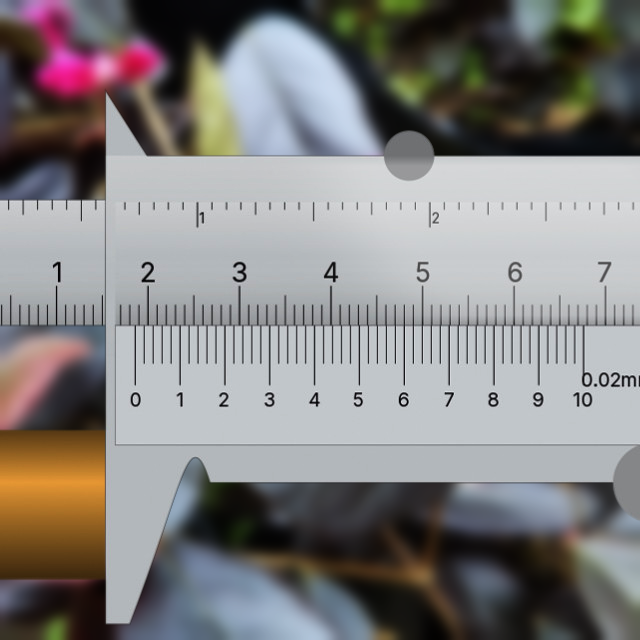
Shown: 18.6 mm
